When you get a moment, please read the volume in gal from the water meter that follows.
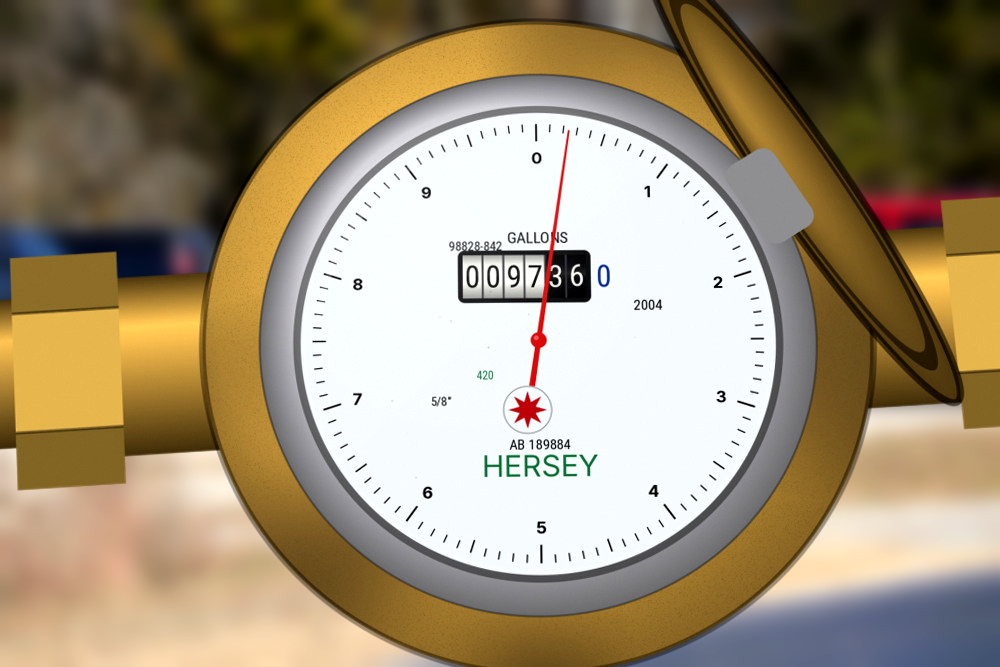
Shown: 97360.2 gal
